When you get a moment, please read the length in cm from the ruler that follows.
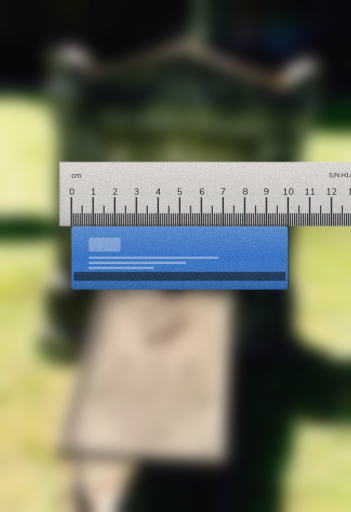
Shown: 10 cm
